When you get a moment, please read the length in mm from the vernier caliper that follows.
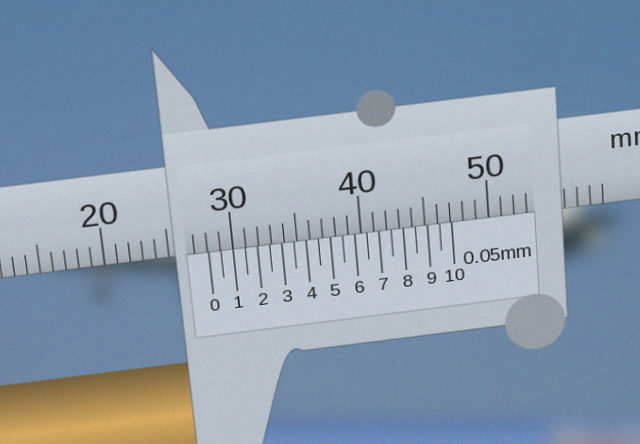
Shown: 28.1 mm
